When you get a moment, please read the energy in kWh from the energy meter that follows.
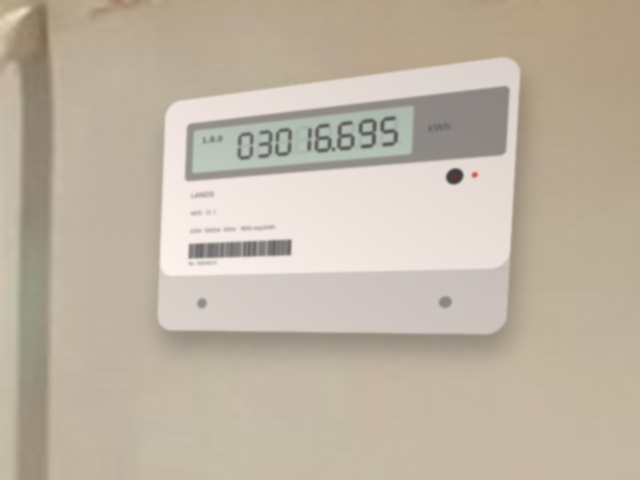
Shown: 3016.695 kWh
